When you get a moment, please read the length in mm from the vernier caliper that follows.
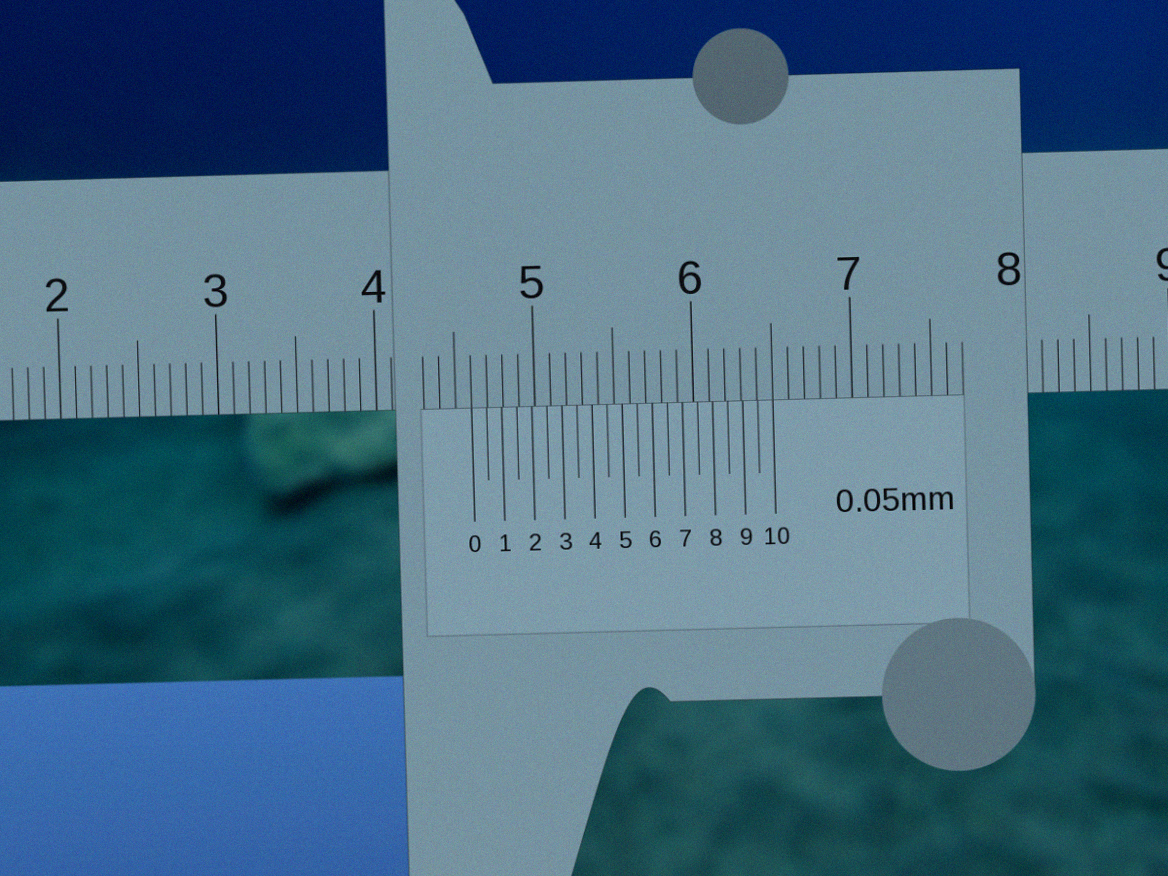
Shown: 46.0 mm
